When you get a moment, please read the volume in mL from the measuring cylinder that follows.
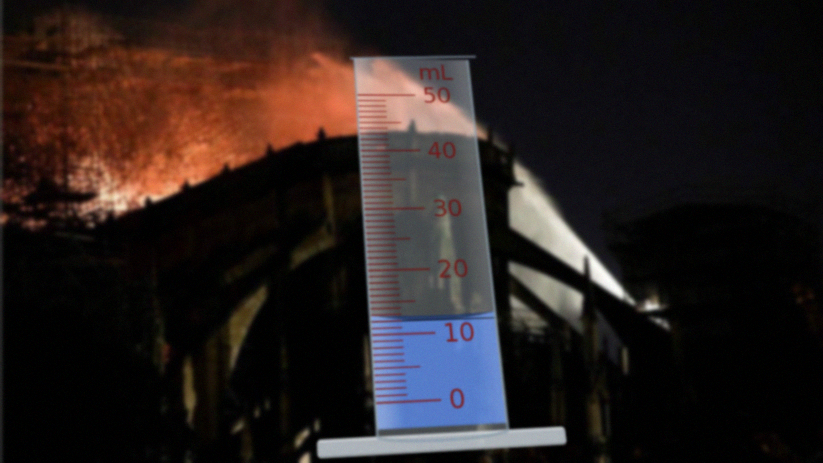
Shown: 12 mL
